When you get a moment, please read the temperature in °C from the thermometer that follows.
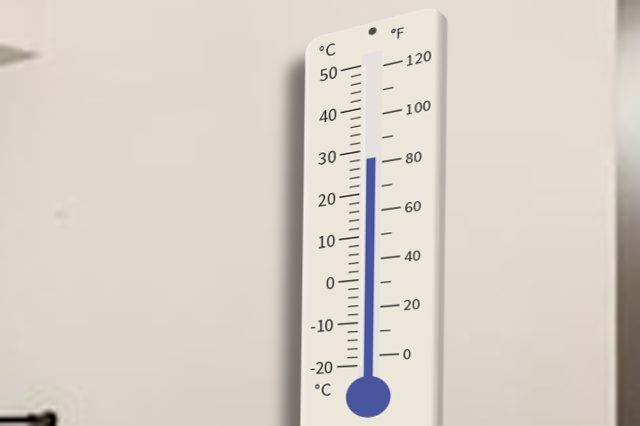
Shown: 28 °C
